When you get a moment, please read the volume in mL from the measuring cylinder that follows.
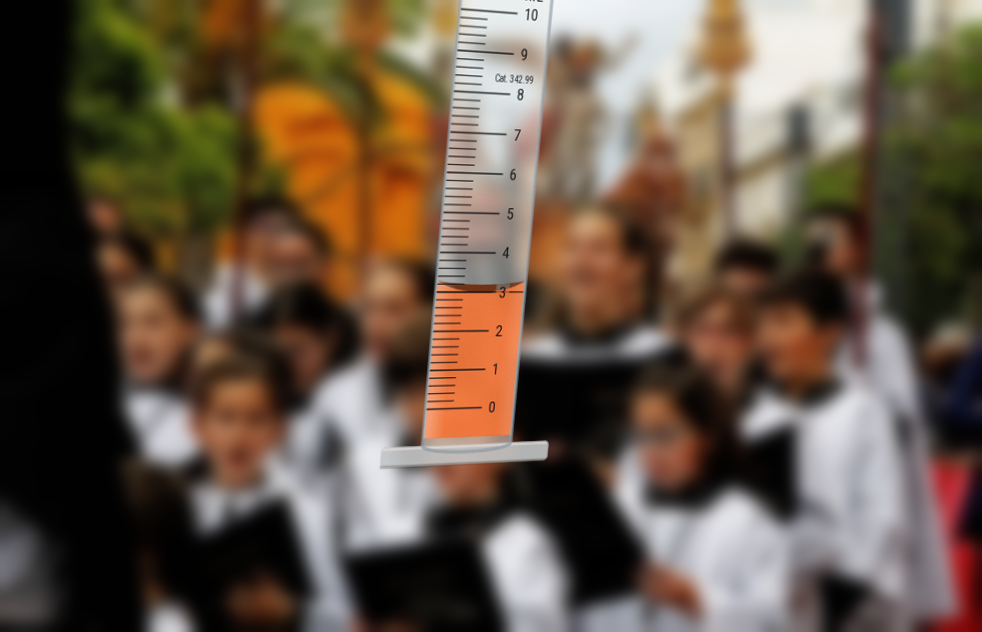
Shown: 3 mL
